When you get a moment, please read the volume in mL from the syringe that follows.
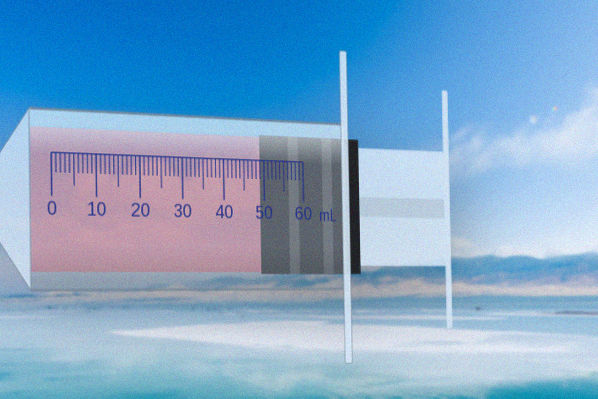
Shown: 49 mL
